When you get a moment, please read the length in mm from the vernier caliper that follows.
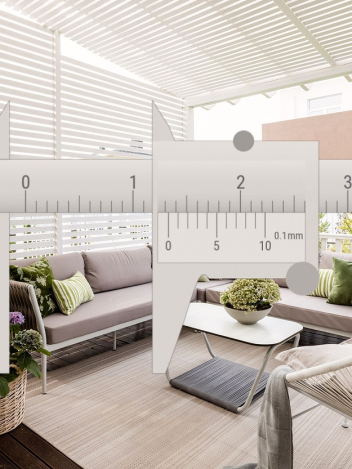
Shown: 13.3 mm
